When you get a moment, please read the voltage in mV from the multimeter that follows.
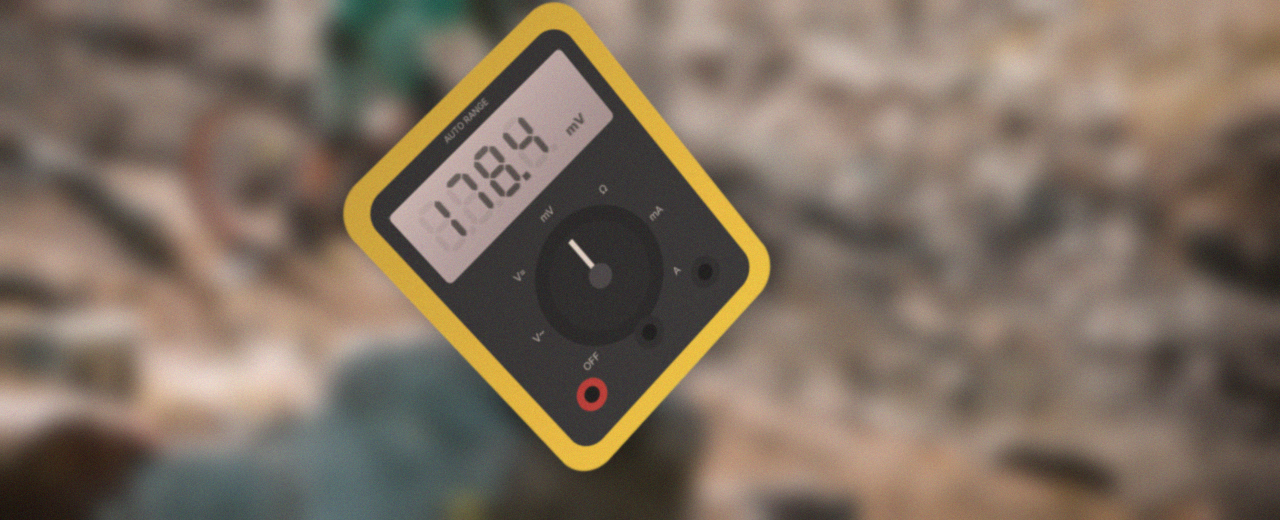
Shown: 178.4 mV
